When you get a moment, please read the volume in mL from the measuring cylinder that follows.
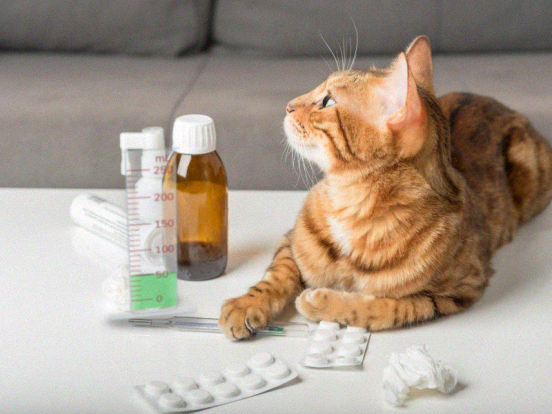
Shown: 50 mL
